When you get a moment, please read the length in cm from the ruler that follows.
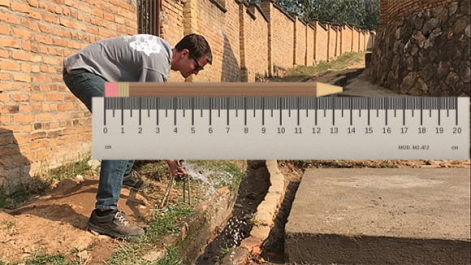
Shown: 14 cm
